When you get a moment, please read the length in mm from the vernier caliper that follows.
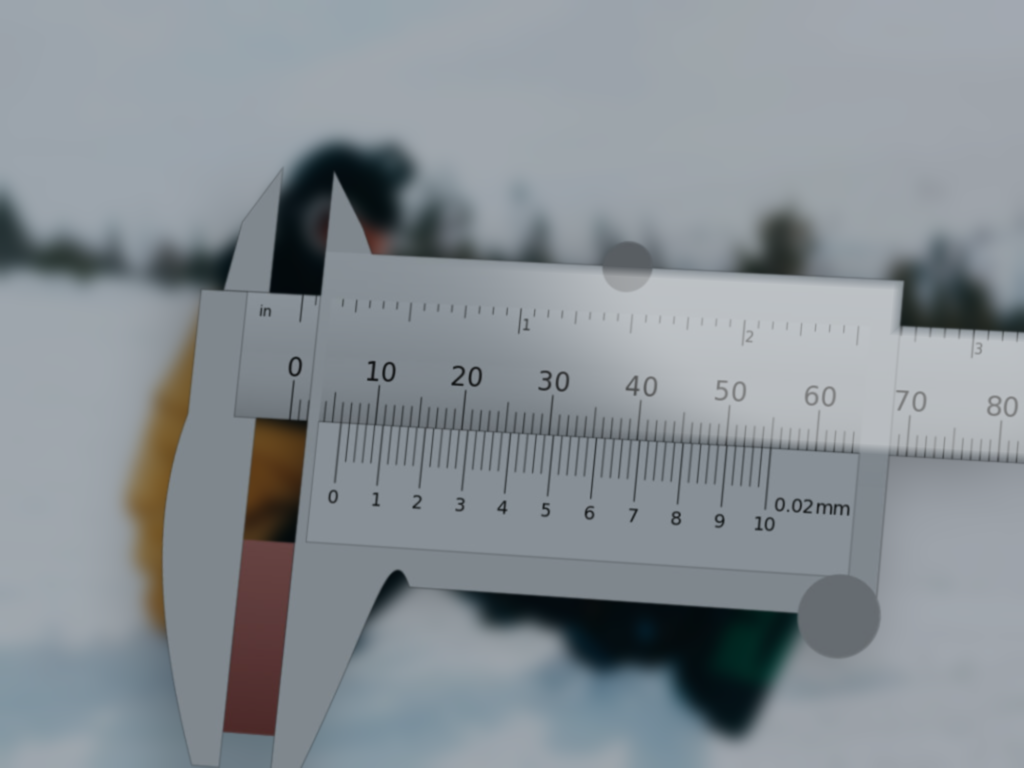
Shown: 6.0 mm
